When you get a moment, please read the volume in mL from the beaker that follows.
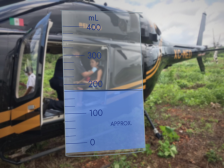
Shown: 175 mL
